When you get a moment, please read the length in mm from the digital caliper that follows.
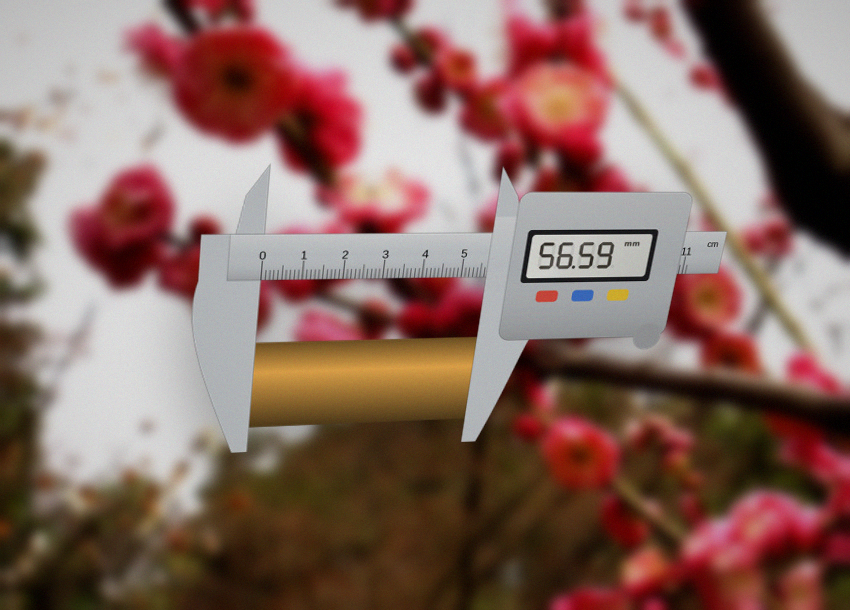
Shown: 56.59 mm
